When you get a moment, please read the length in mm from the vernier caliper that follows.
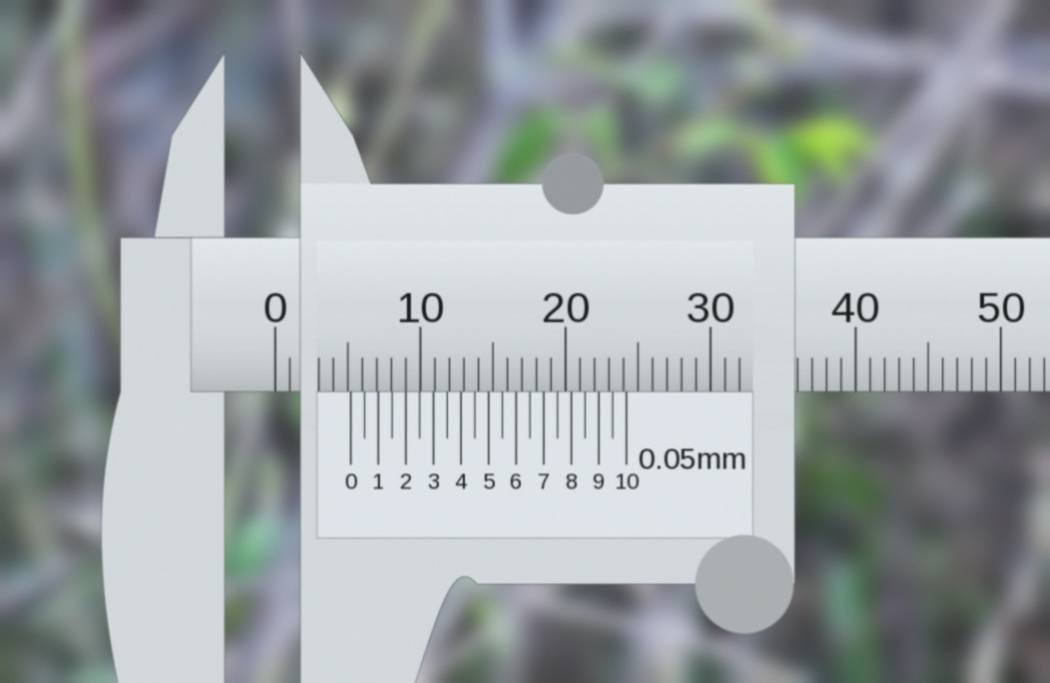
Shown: 5.2 mm
